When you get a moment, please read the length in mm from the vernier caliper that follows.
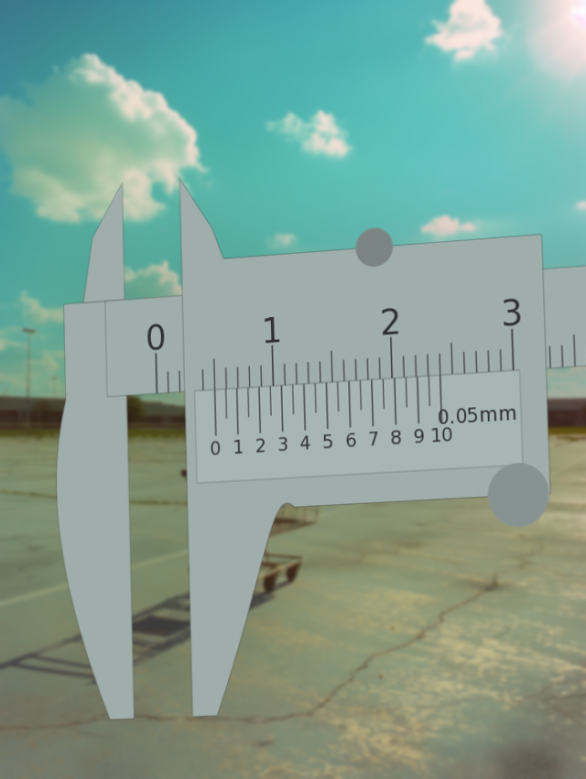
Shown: 5.0 mm
